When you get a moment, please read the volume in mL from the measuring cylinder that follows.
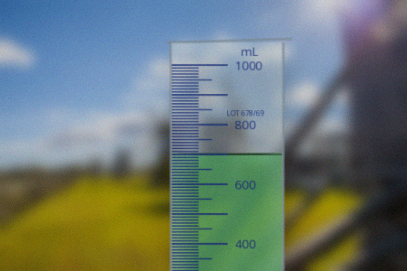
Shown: 700 mL
